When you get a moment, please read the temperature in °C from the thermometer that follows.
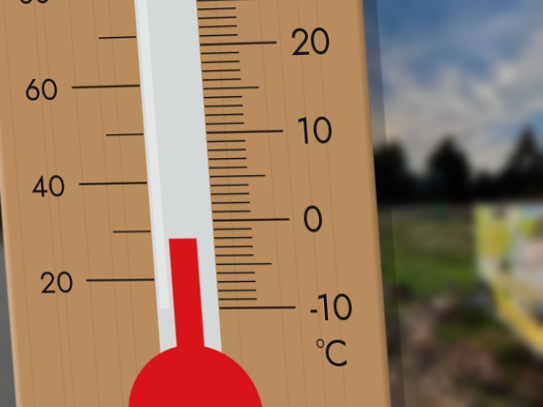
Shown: -2 °C
